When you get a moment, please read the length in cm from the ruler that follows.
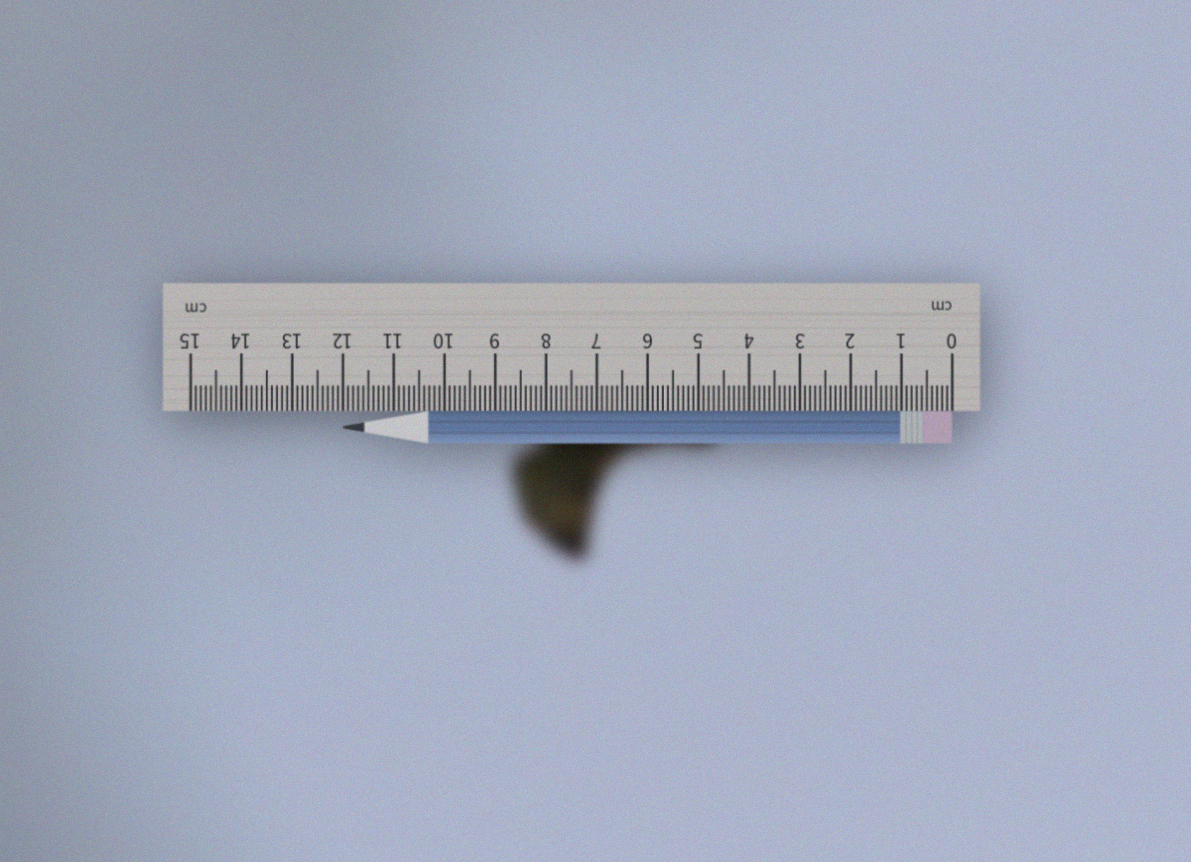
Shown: 12 cm
